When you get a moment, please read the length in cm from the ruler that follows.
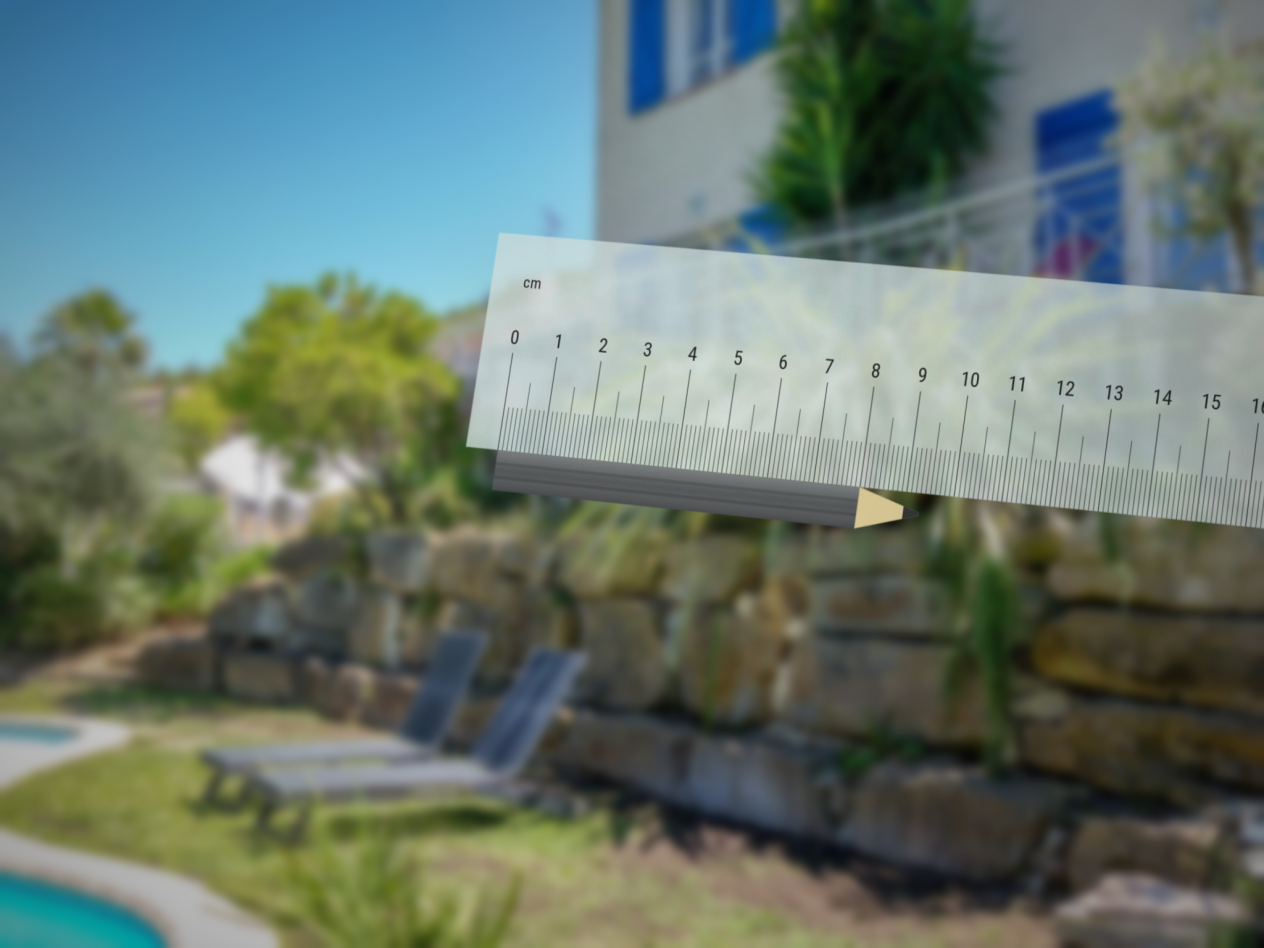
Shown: 9.3 cm
